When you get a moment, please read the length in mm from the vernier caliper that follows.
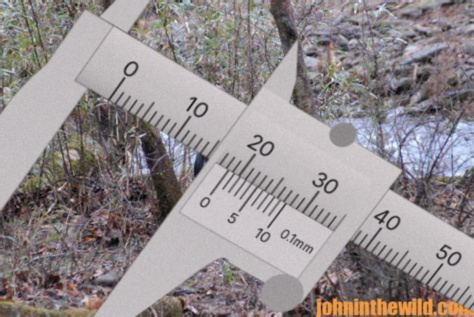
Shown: 18.4 mm
